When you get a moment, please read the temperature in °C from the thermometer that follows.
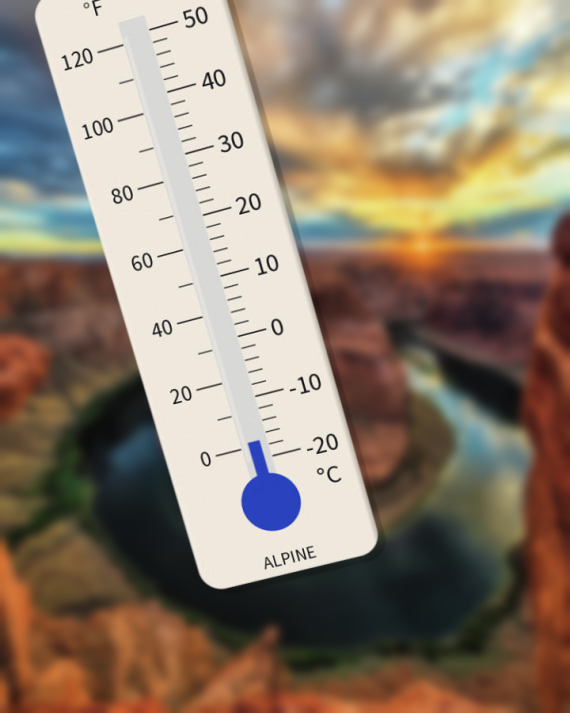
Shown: -17 °C
